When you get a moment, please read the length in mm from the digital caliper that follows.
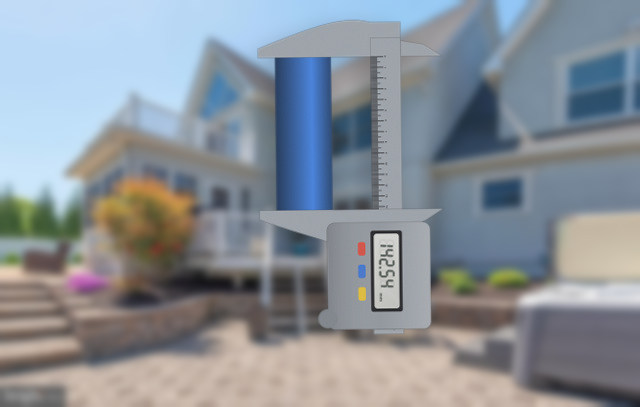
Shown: 142.54 mm
